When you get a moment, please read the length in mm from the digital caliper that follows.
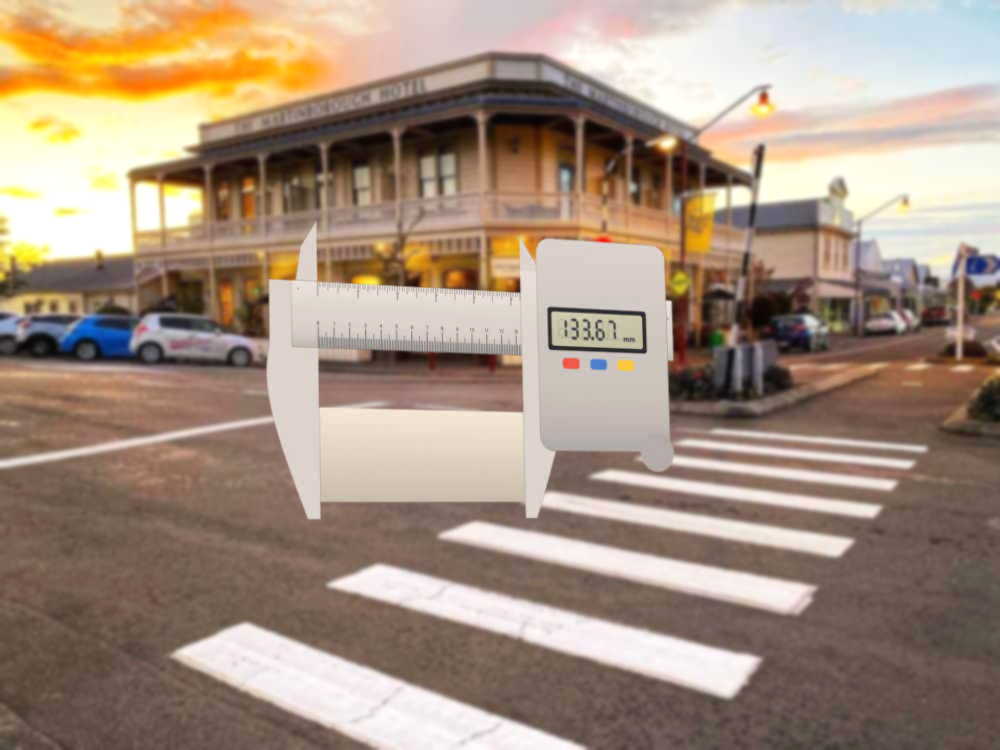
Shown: 133.67 mm
